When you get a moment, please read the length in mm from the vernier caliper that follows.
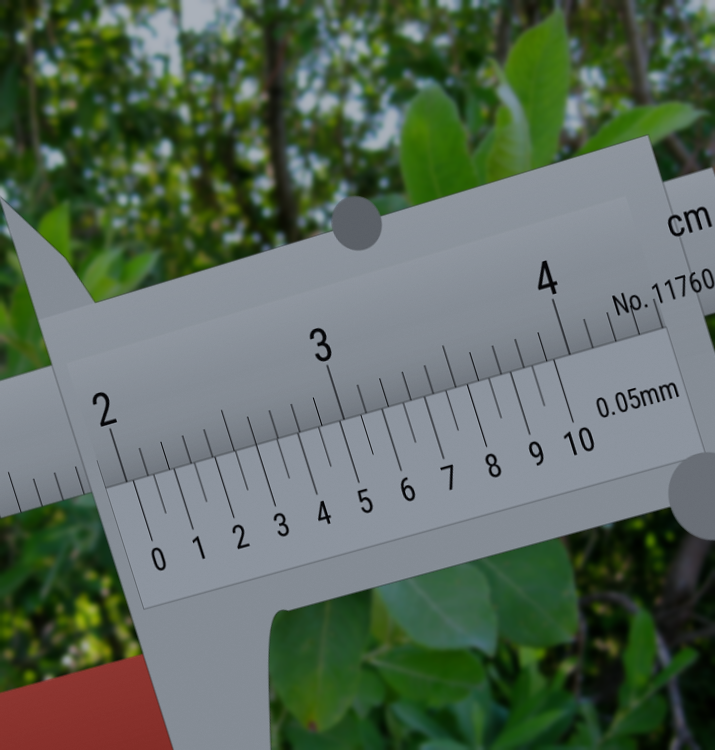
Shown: 20.30 mm
